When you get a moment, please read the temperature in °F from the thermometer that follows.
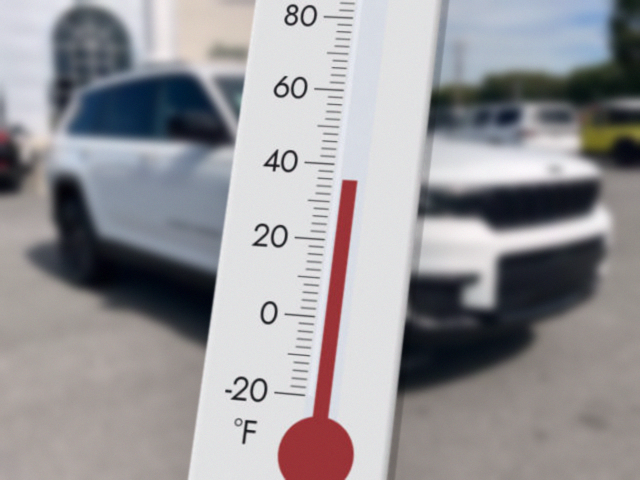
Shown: 36 °F
